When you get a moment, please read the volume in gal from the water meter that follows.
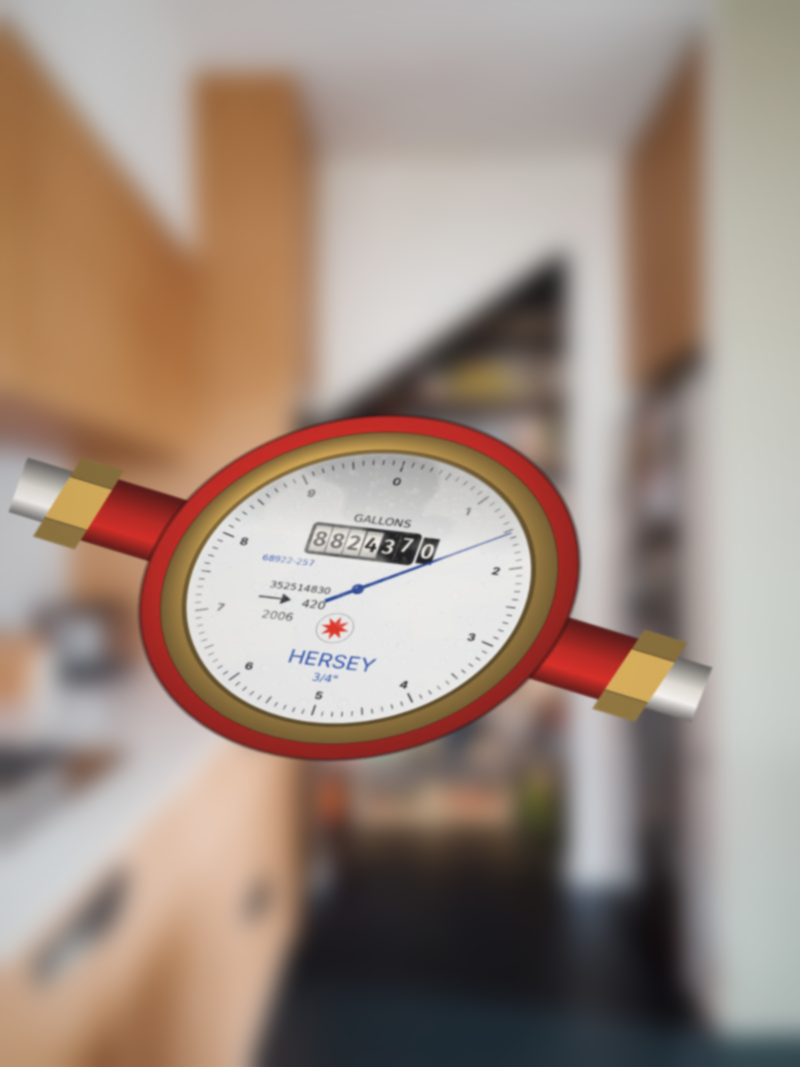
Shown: 8824371.5 gal
